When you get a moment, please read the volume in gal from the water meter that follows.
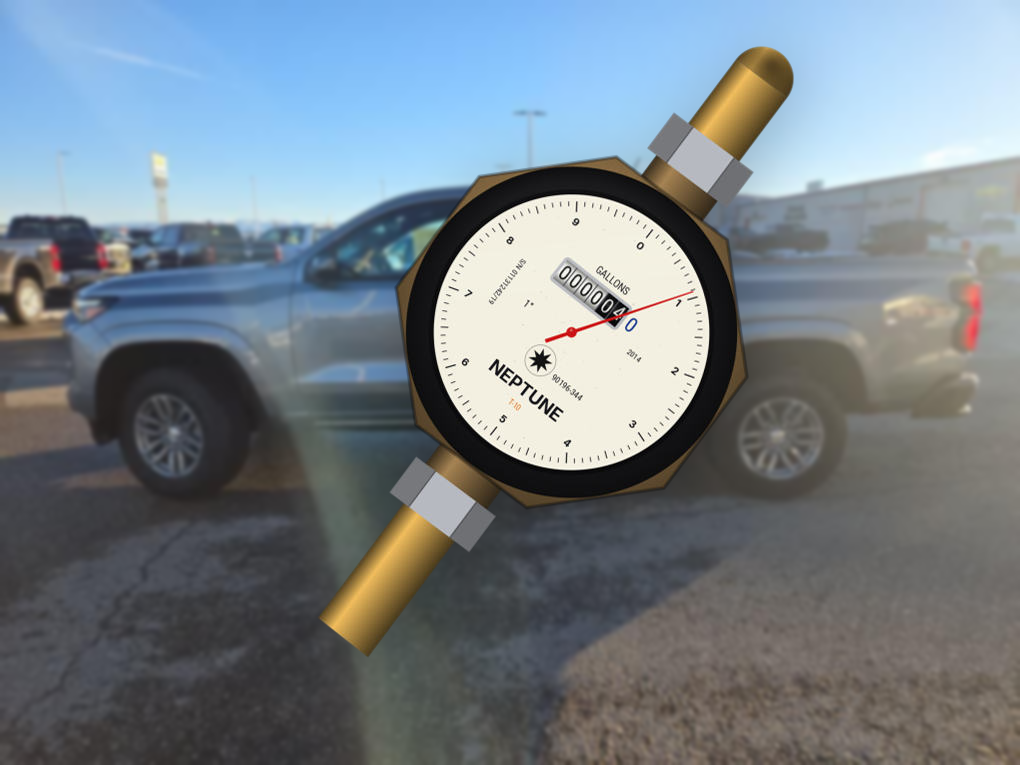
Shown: 40.9 gal
